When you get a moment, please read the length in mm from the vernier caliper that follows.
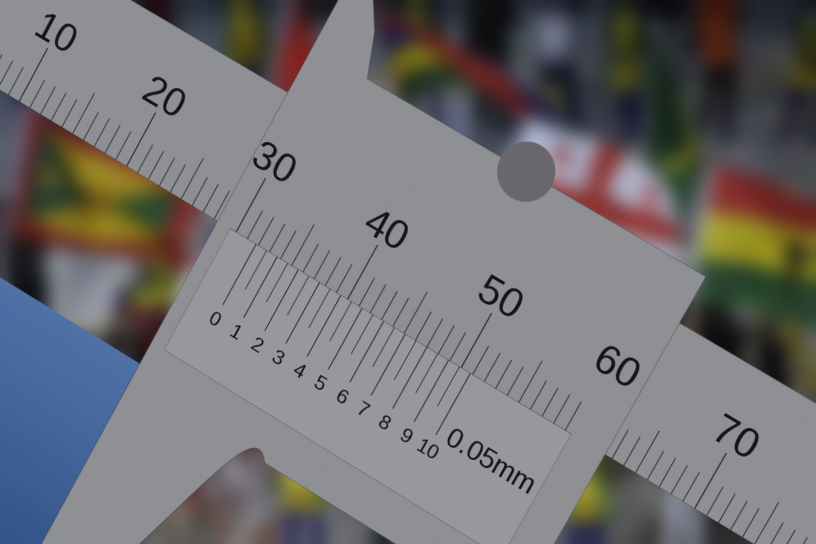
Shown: 31.8 mm
